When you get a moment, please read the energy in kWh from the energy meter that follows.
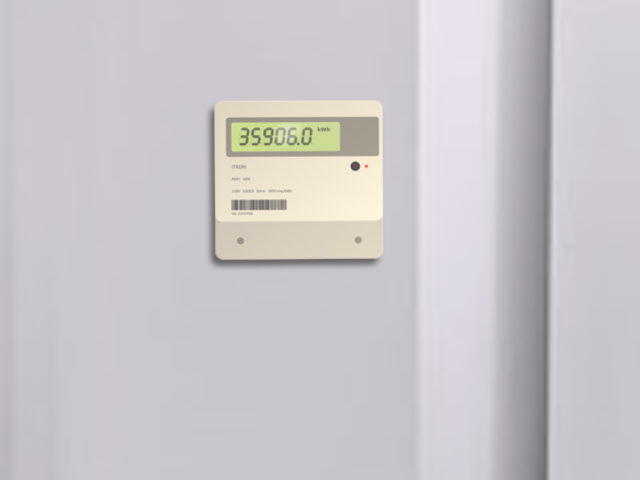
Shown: 35906.0 kWh
